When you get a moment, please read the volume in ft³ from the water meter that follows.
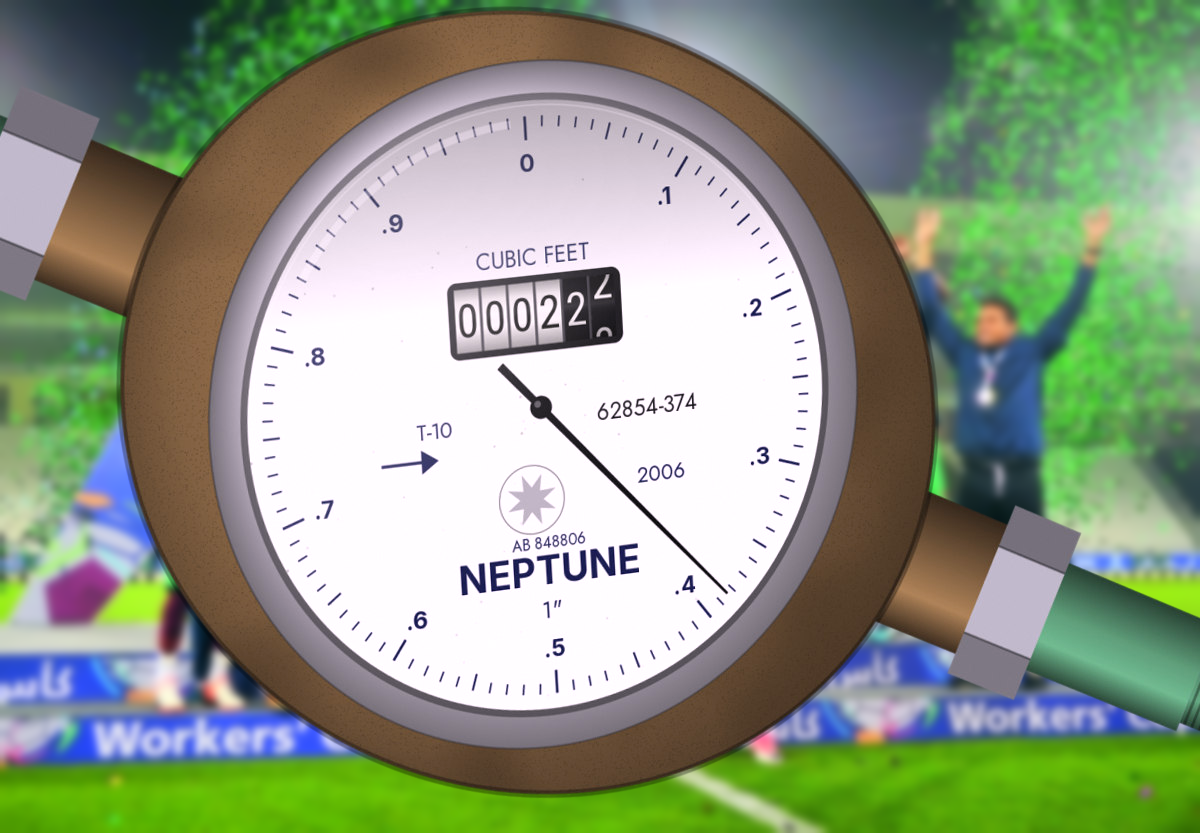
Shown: 222.38 ft³
